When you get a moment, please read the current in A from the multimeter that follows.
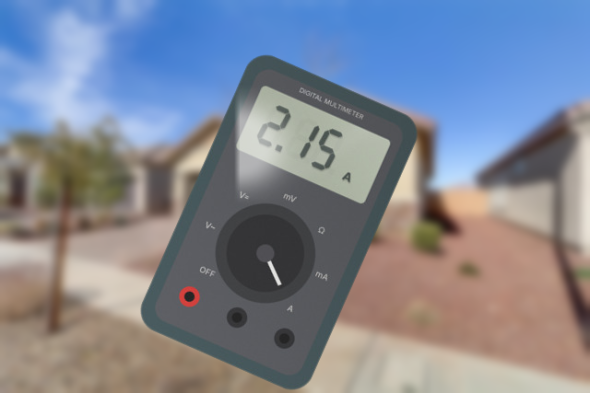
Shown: 2.15 A
